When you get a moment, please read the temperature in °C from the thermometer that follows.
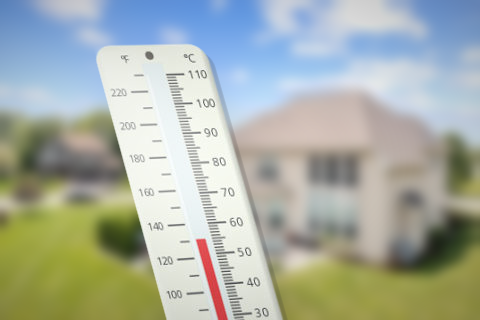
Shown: 55 °C
